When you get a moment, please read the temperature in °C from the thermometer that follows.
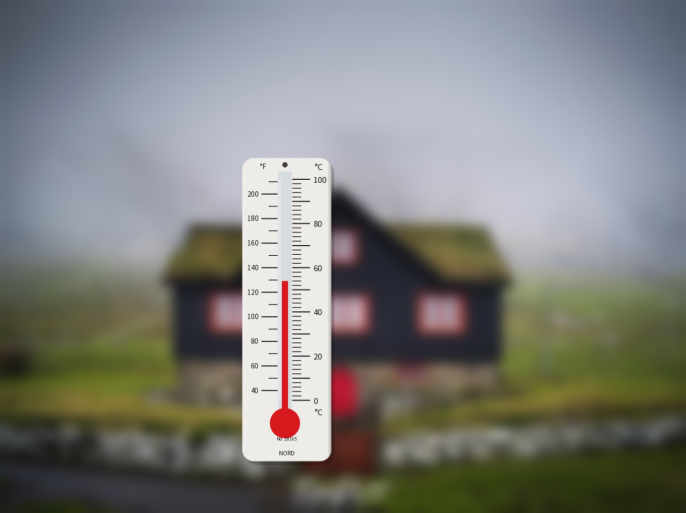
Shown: 54 °C
